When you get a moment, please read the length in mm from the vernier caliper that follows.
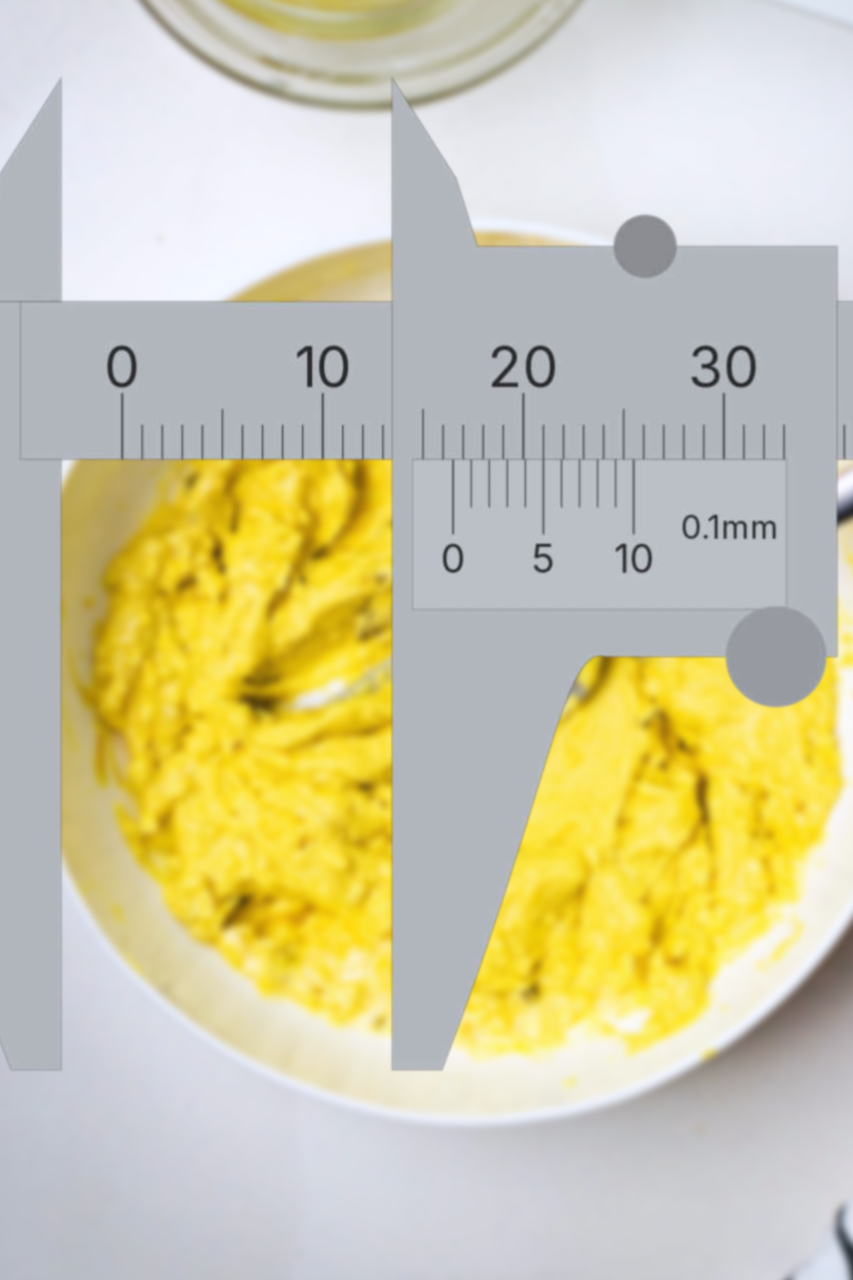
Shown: 16.5 mm
